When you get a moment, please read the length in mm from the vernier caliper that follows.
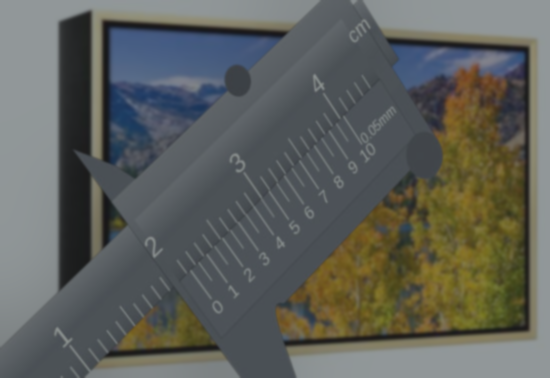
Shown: 21.4 mm
